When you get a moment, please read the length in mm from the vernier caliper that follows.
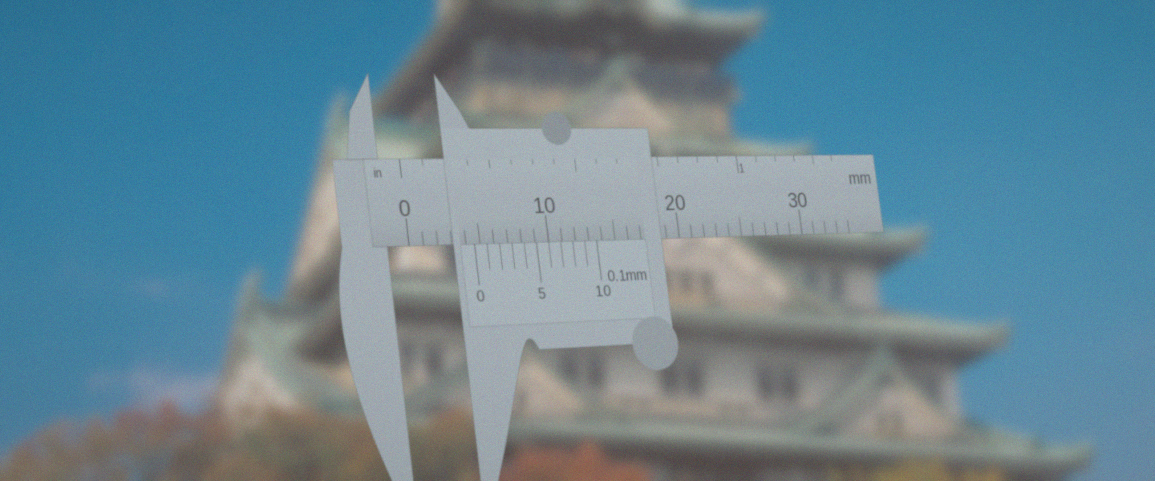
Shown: 4.6 mm
